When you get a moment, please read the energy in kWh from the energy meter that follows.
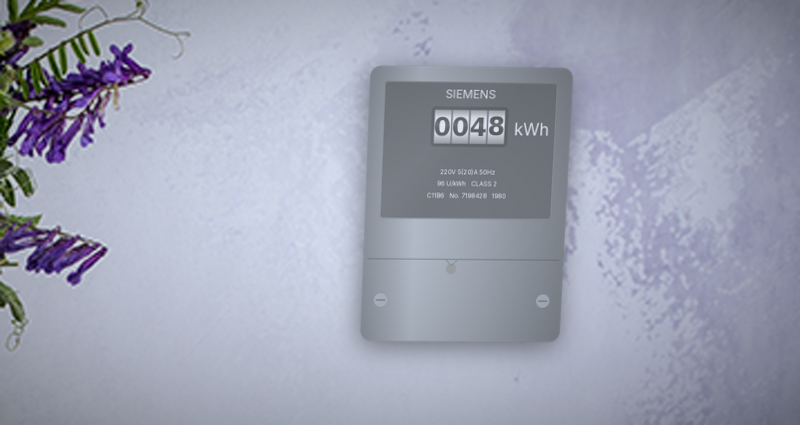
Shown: 48 kWh
